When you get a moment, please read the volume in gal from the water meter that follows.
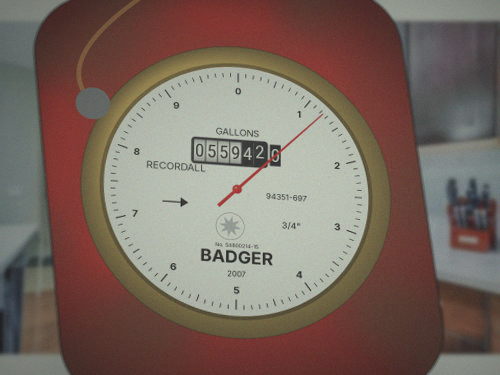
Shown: 559421.2 gal
